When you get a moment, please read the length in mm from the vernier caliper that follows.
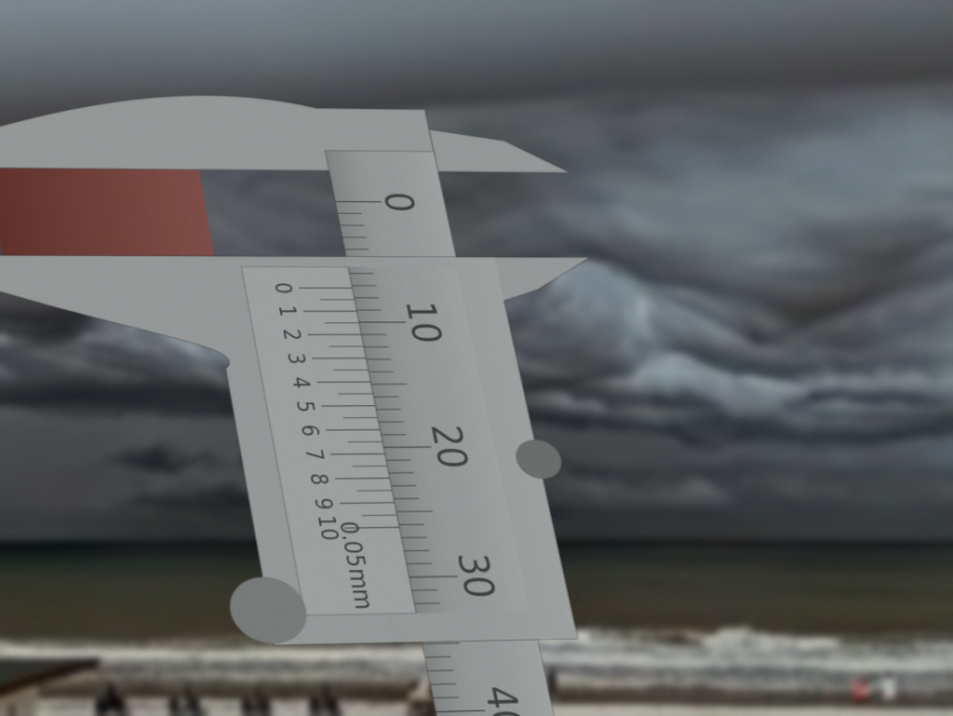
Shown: 7.2 mm
